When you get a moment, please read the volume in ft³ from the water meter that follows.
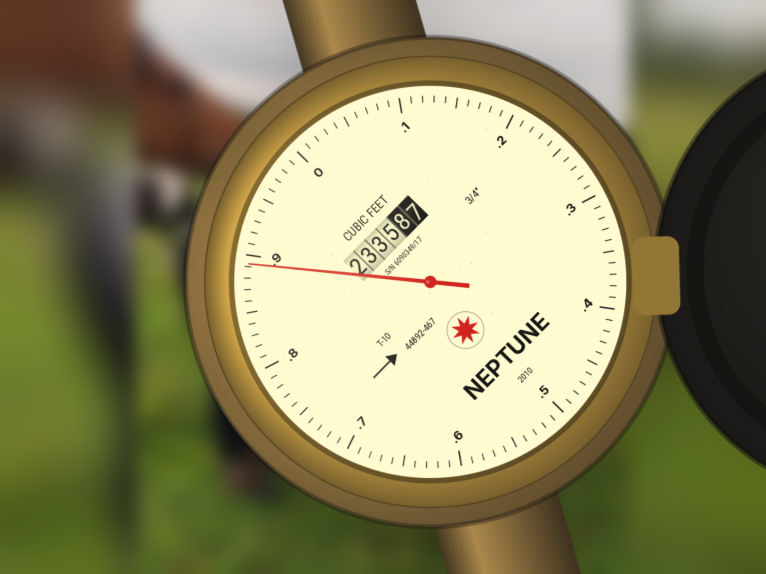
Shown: 233586.89 ft³
